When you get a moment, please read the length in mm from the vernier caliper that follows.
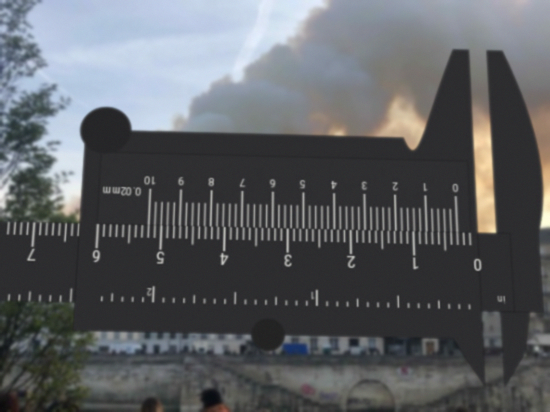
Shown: 3.0 mm
